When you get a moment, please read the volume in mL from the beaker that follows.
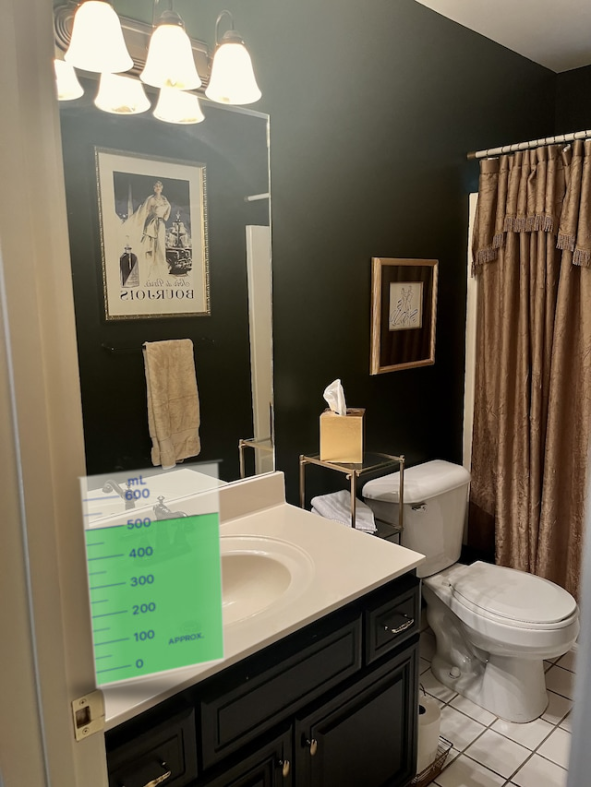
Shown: 500 mL
